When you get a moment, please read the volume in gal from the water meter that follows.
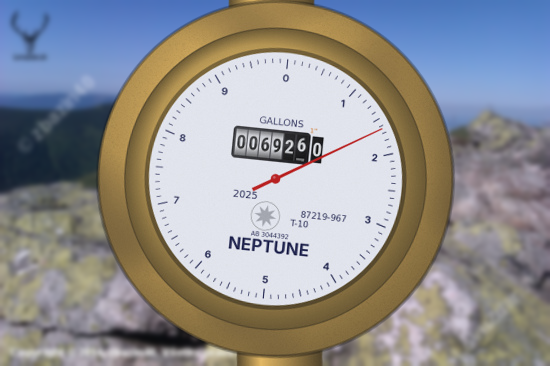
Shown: 69261.6 gal
